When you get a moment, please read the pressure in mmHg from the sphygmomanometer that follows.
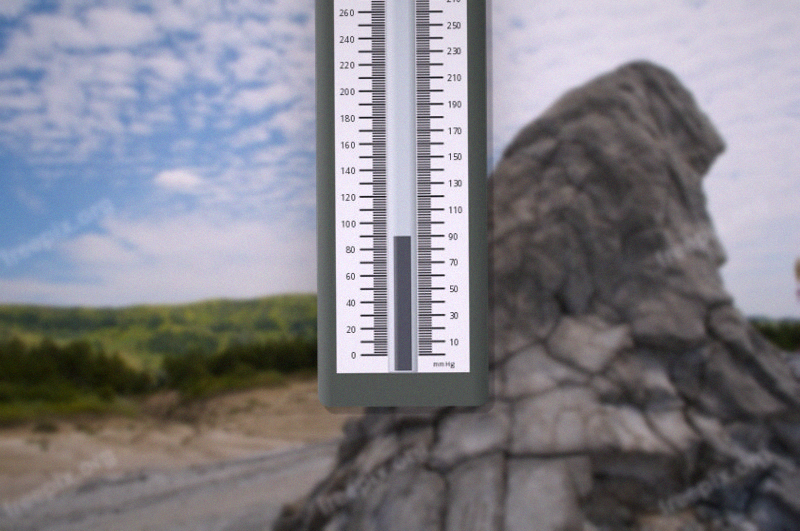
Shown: 90 mmHg
